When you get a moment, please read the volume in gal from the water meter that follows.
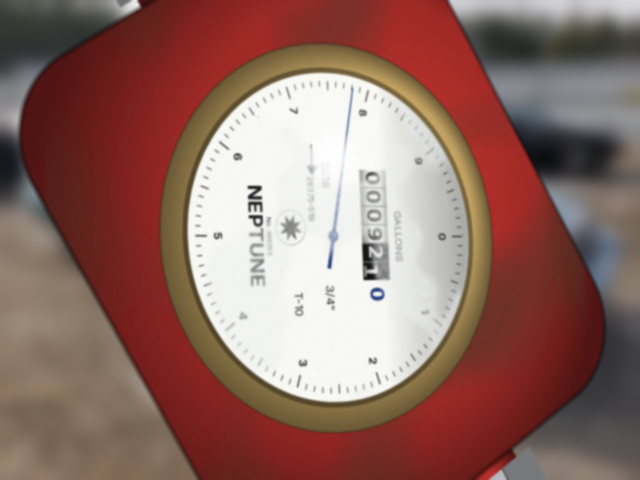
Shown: 9207.8 gal
